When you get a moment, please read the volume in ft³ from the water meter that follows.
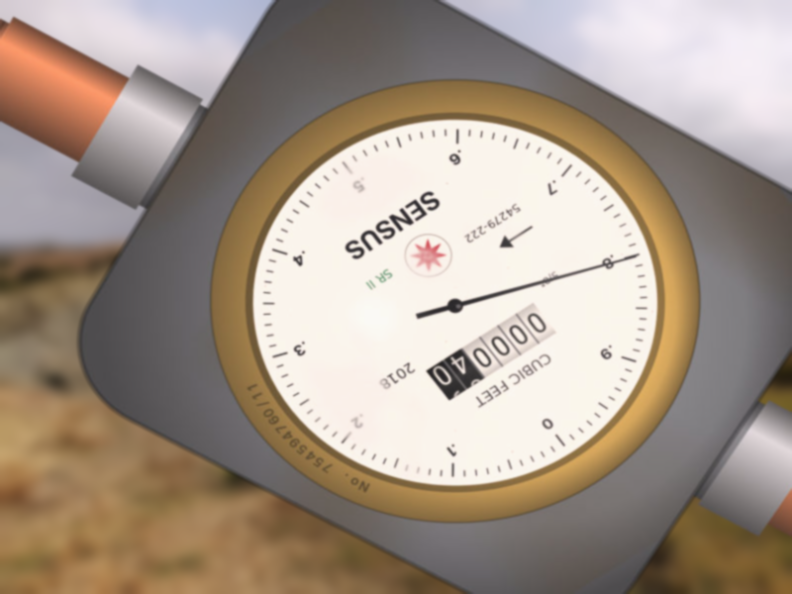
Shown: 39.80 ft³
